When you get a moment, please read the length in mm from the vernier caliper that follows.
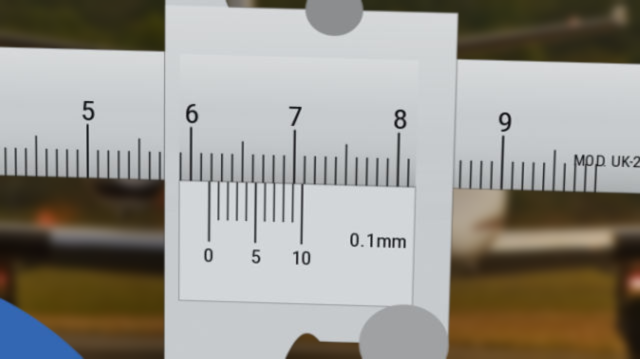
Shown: 61.8 mm
